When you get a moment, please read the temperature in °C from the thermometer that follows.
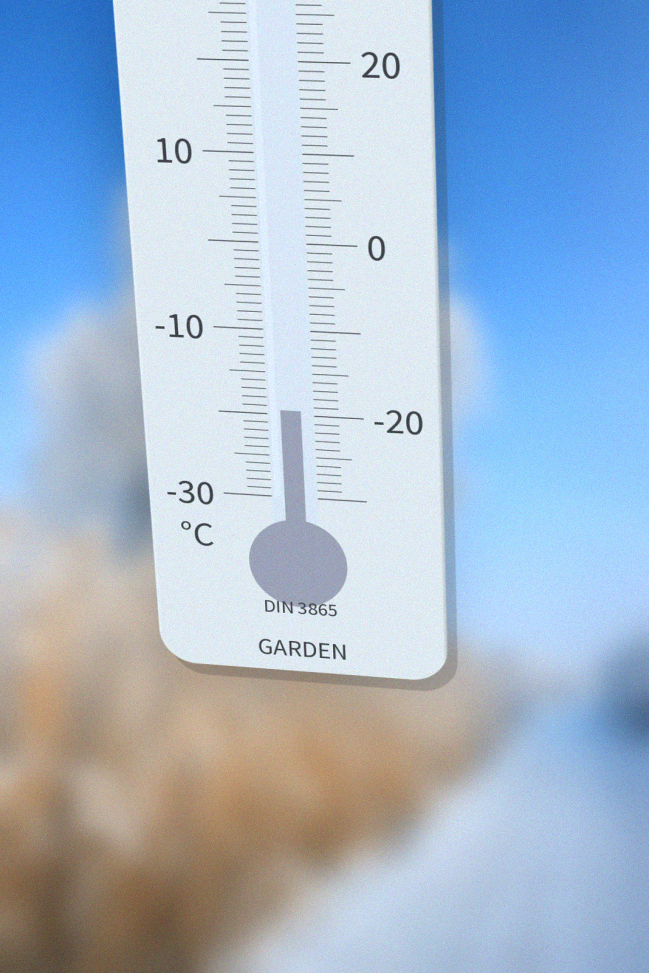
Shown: -19.5 °C
